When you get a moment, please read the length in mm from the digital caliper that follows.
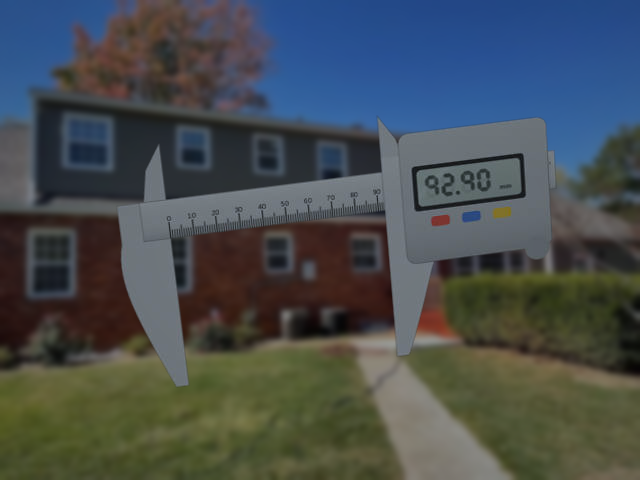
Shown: 92.90 mm
